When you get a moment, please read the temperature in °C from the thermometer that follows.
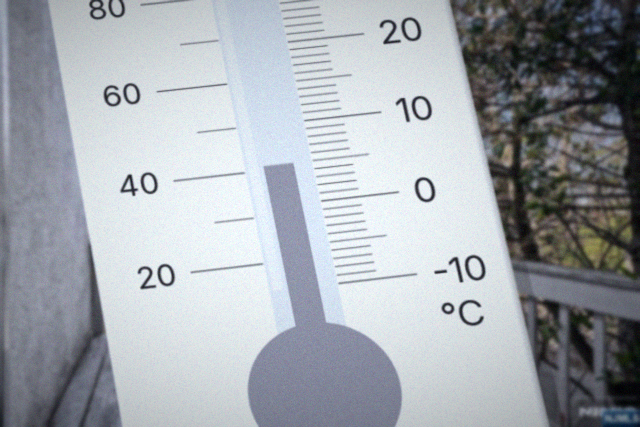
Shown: 5 °C
